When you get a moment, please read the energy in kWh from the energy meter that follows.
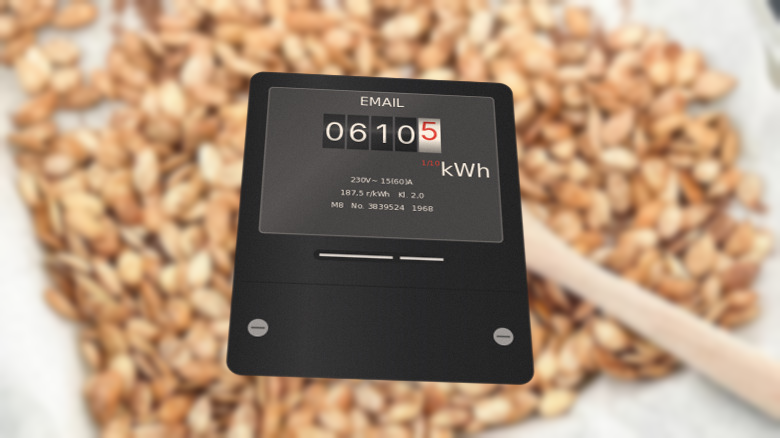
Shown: 610.5 kWh
